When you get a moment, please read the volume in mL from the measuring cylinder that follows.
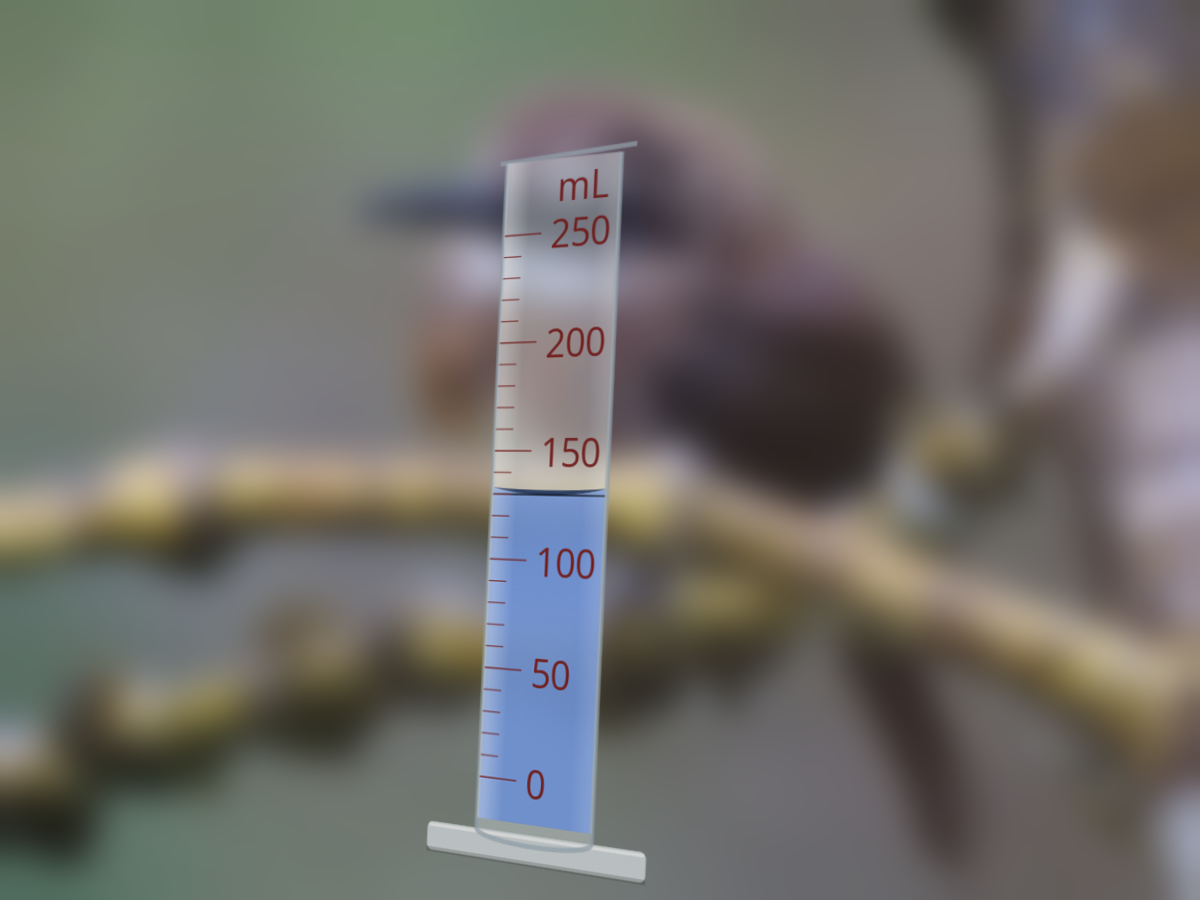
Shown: 130 mL
